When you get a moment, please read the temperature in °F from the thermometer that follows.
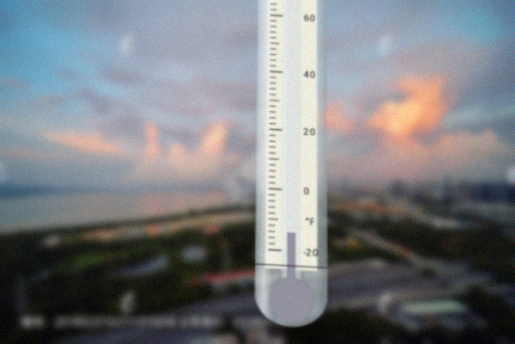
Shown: -14 °F
